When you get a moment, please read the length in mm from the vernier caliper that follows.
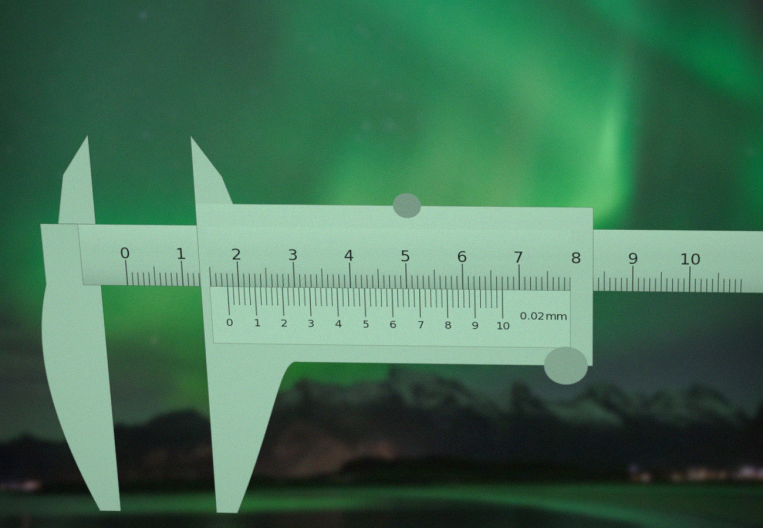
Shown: 18.0 mm
